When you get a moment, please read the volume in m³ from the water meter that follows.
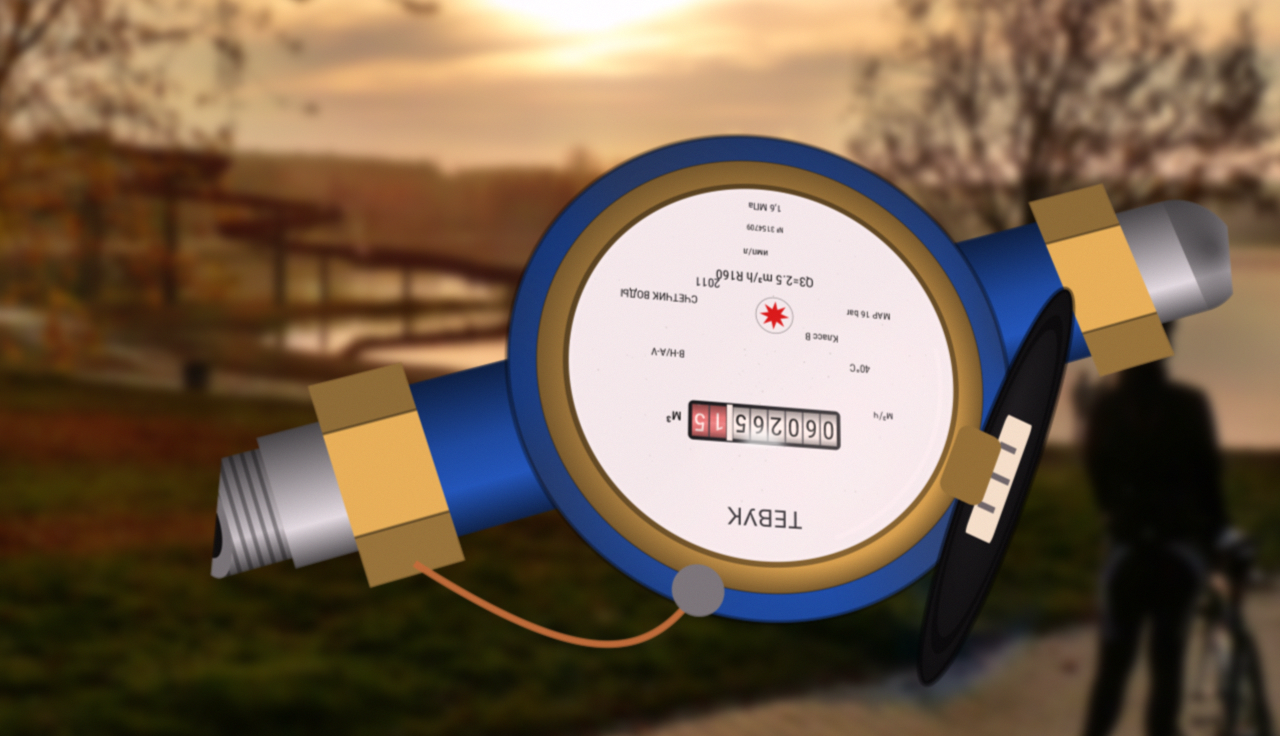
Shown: 60265.15 m³
